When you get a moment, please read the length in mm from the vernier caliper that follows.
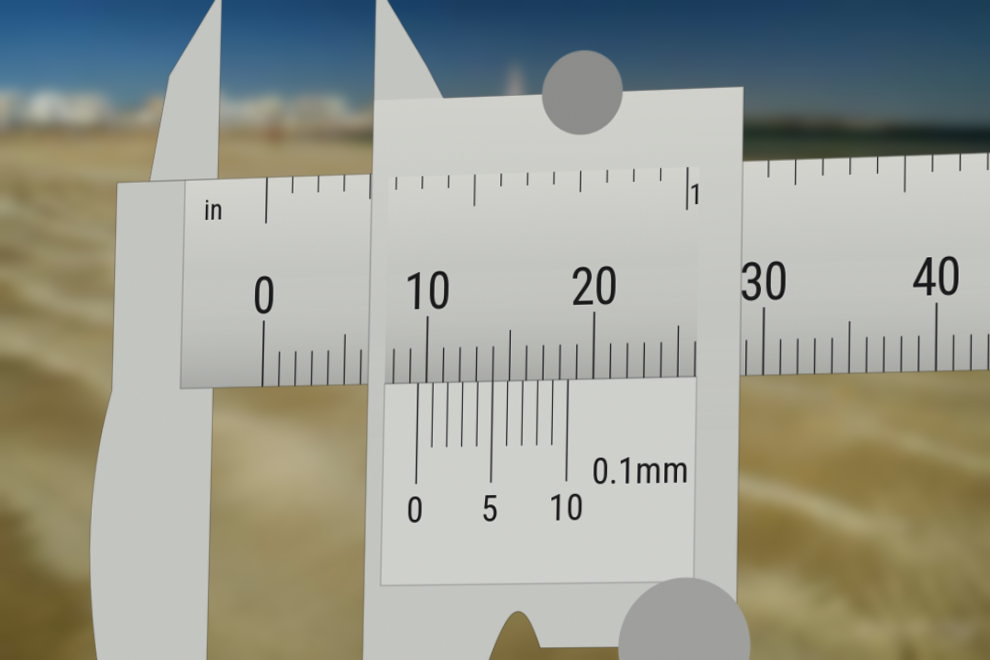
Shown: 9.5 mm
